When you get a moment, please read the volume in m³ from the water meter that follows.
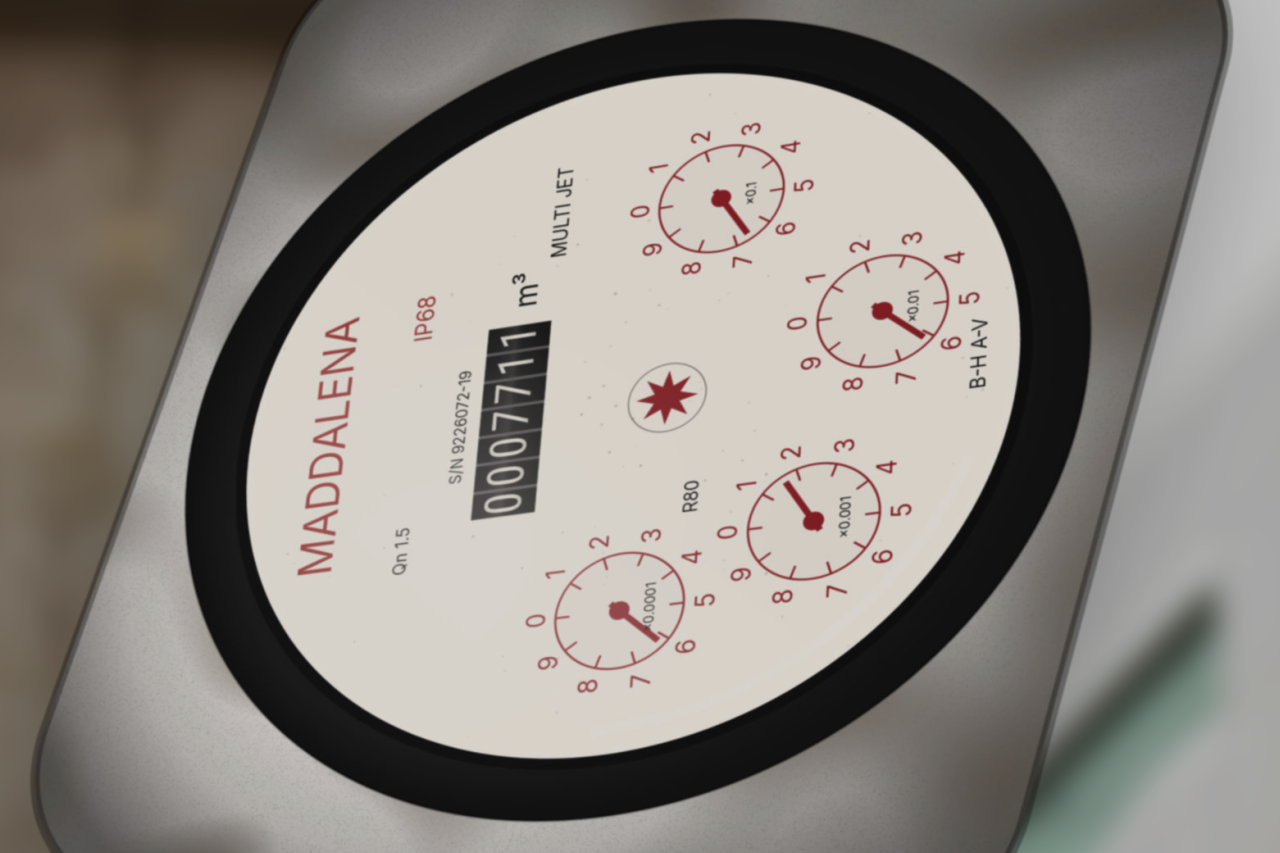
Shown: 7711.6616 m³
